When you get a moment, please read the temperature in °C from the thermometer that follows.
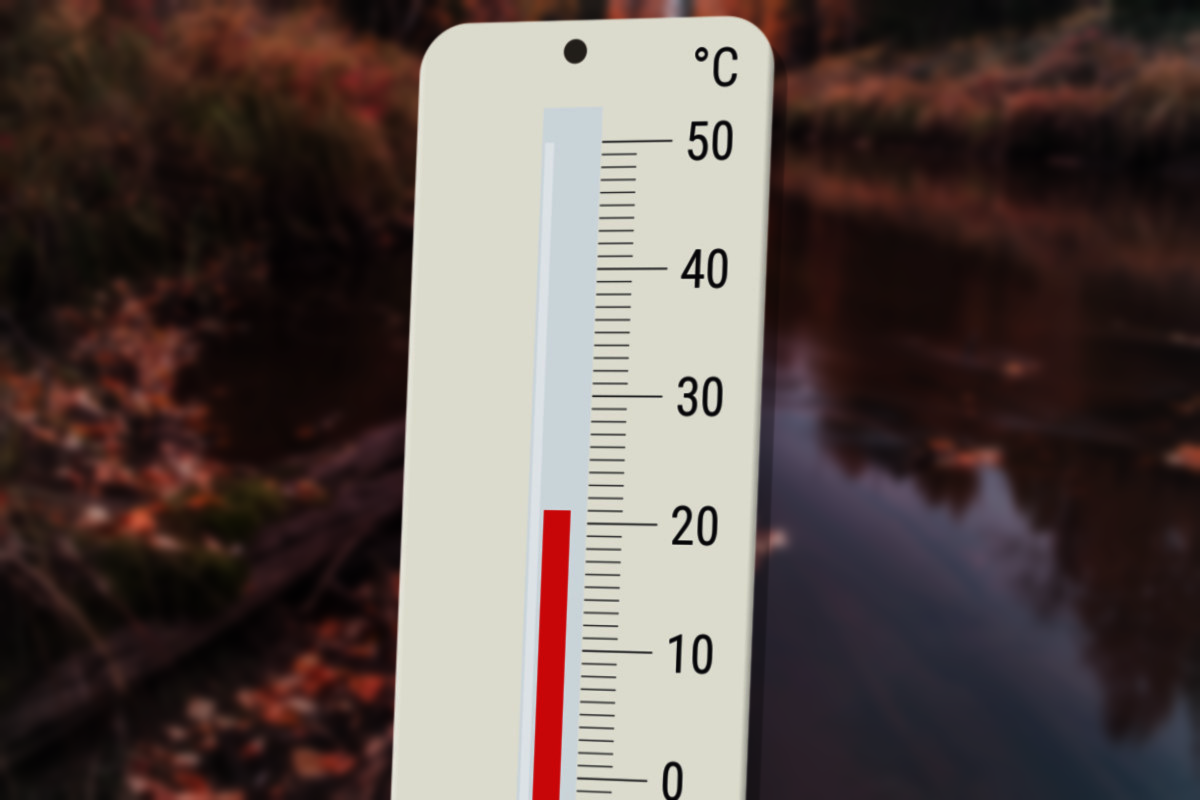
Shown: 21 °C
